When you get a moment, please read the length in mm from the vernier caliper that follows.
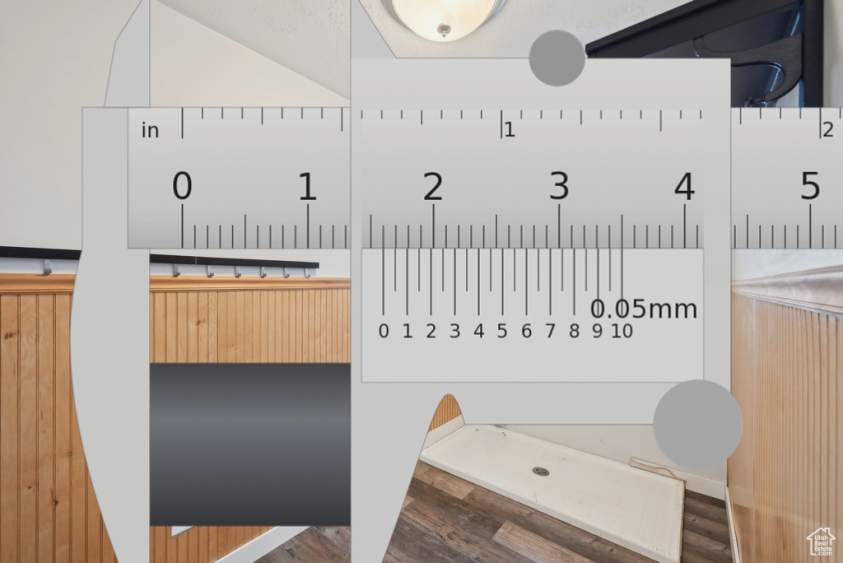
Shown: 16.0 mm
